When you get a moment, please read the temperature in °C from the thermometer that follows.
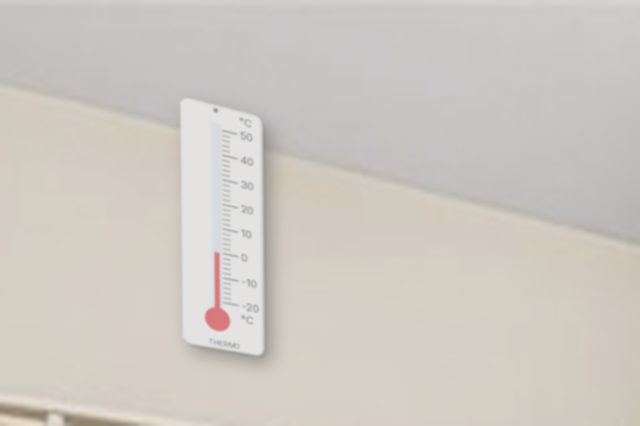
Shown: 0 °C
